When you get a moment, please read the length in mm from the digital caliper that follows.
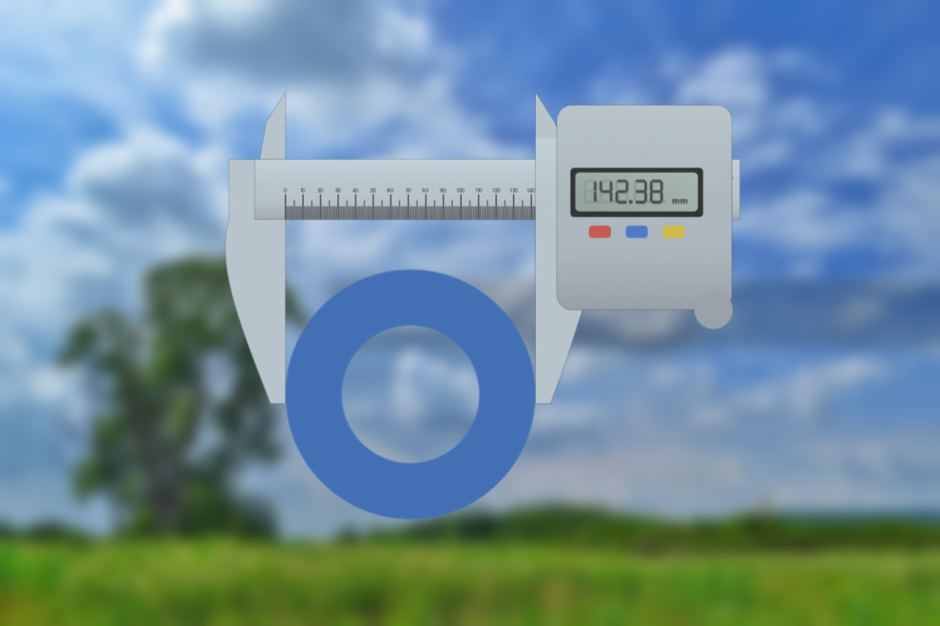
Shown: 142.38 mm
